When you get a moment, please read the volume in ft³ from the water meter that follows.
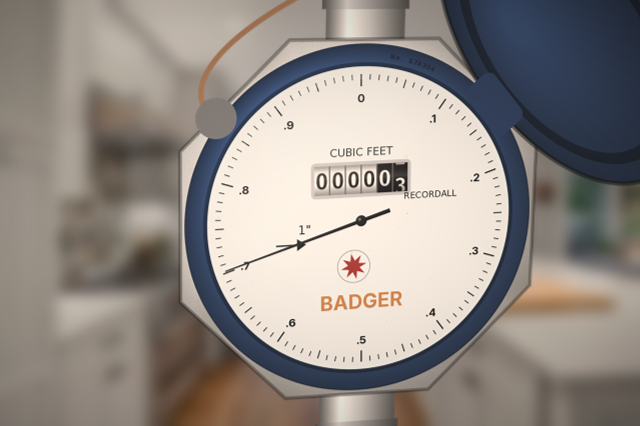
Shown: 2.70 ft³
